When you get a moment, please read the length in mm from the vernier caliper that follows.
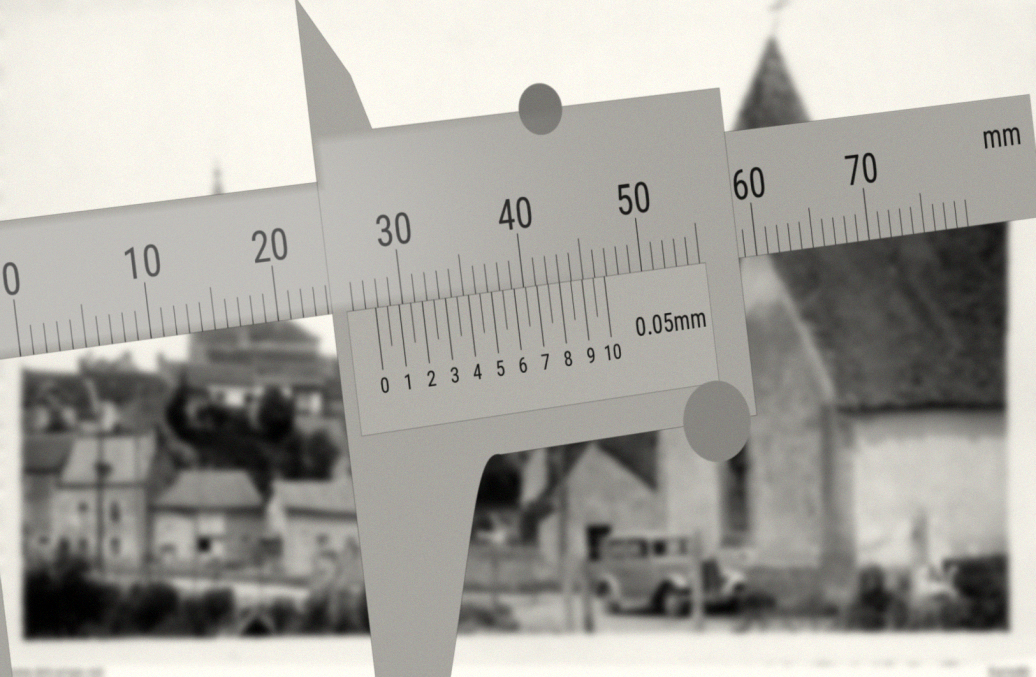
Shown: 27.8 mm
